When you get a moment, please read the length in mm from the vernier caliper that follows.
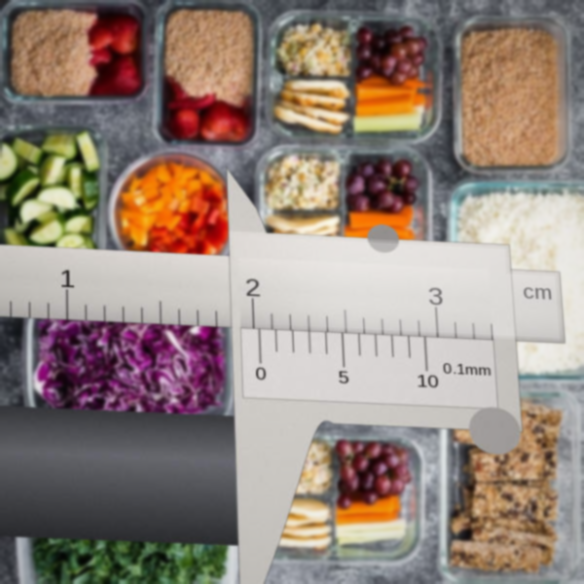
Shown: 20.3 mm
